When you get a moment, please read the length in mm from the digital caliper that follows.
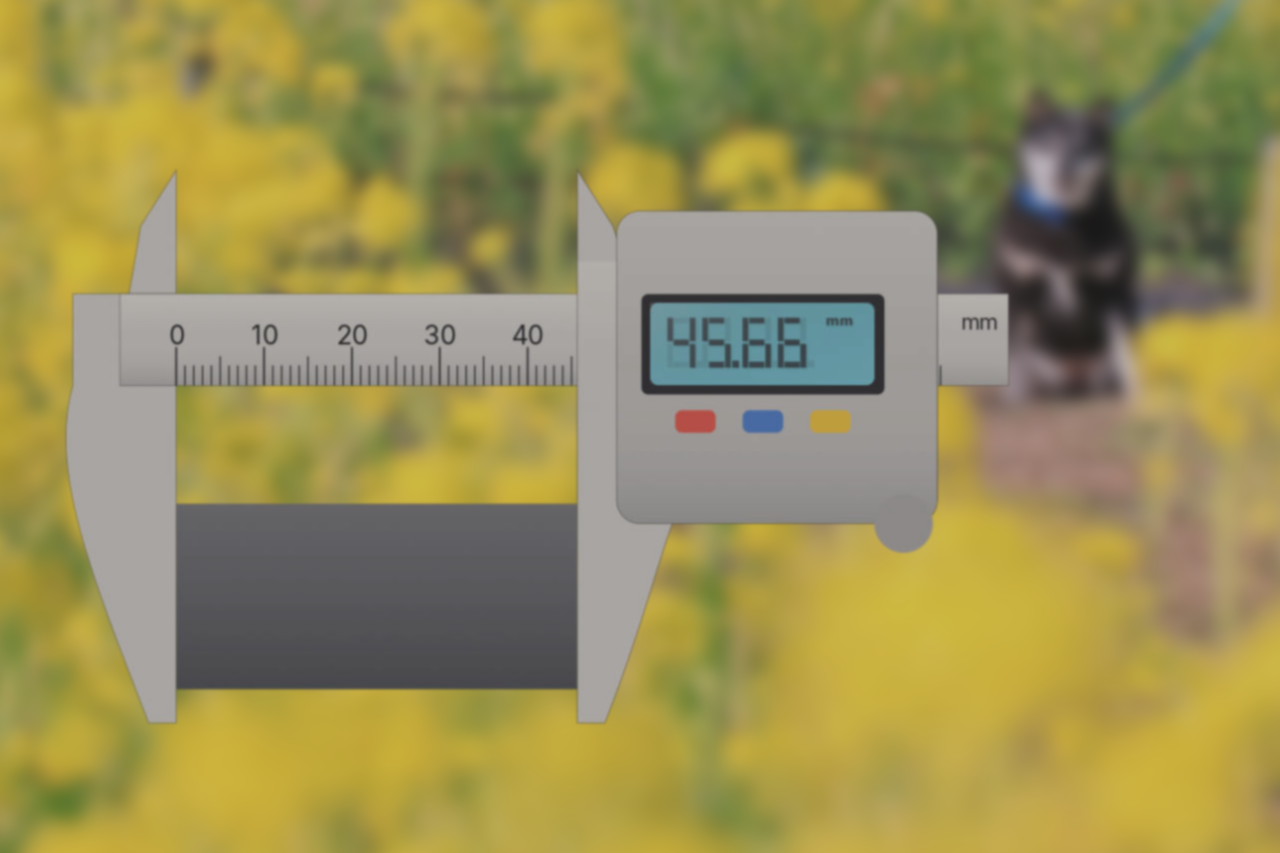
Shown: 45.66 mm
